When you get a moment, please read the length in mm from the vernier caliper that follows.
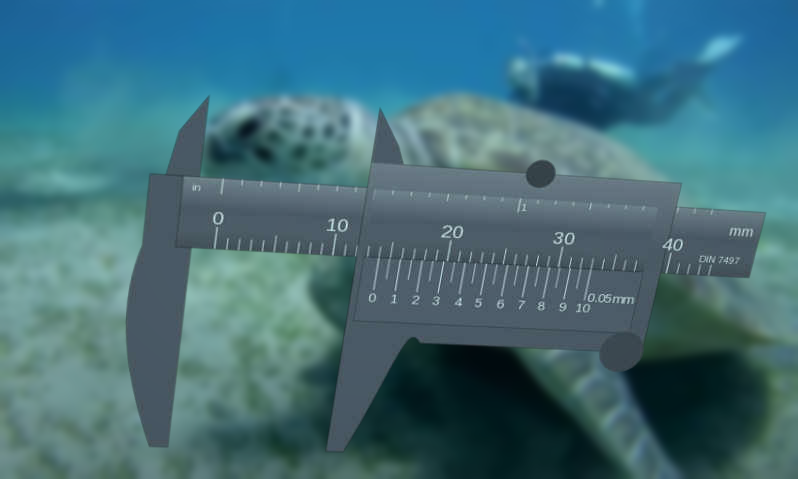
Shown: 14.0 mm
